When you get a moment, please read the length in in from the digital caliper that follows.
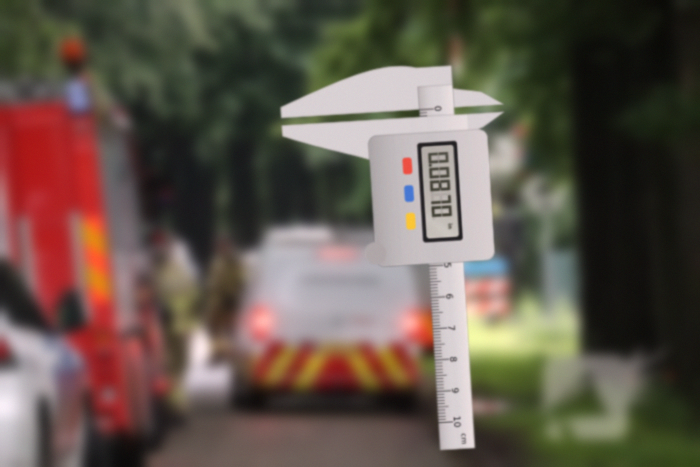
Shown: 0.0870 in
